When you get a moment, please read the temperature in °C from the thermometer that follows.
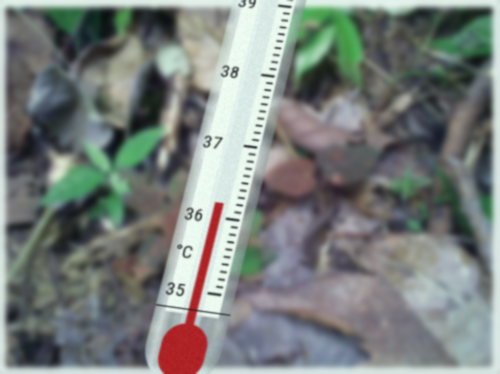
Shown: 36.2 °C
